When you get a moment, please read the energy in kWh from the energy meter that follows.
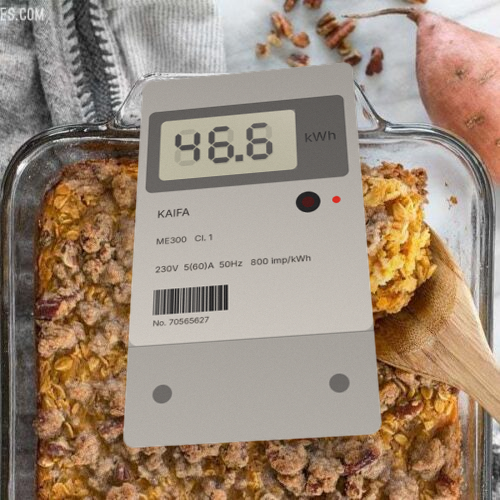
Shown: 46.6 kWh
